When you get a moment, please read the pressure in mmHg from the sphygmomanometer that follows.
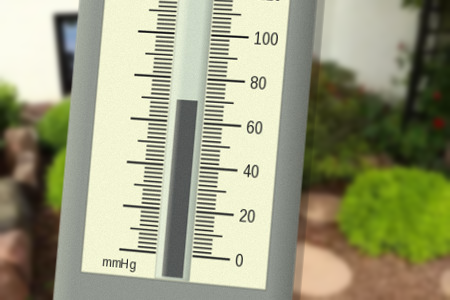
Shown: 70 mmHg
